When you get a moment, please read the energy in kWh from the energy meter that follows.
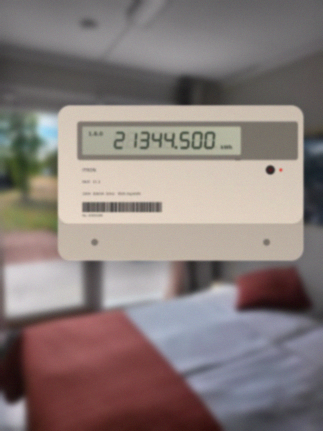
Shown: 21344.500 kWh
